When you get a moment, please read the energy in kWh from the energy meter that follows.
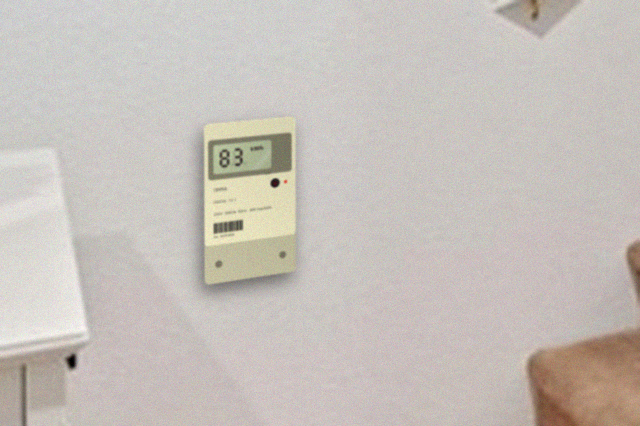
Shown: 83 kWh
